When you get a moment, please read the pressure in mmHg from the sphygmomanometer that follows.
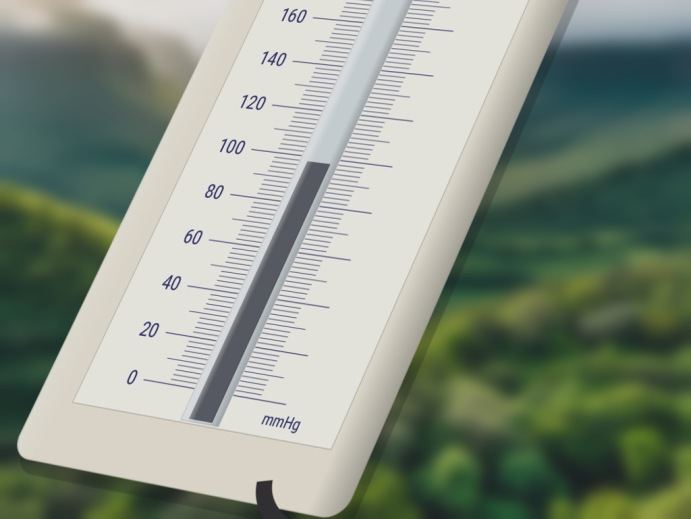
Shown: 98 mmHg
